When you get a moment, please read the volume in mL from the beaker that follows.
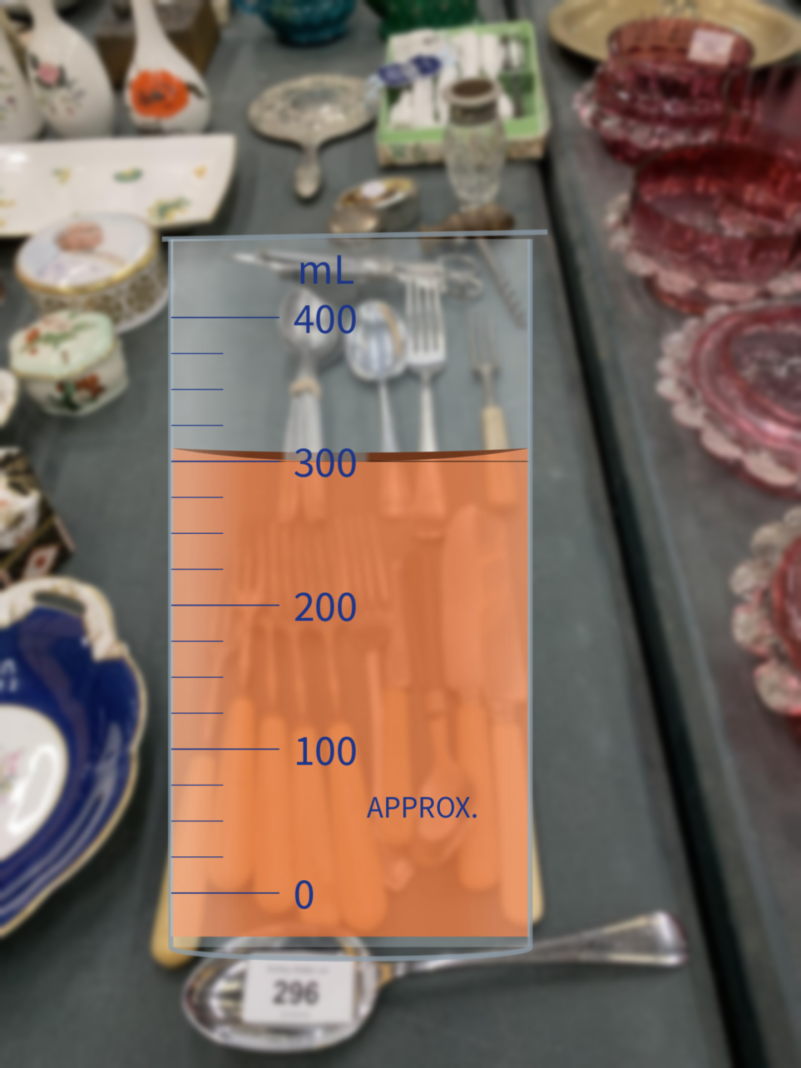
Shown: 300 mL
